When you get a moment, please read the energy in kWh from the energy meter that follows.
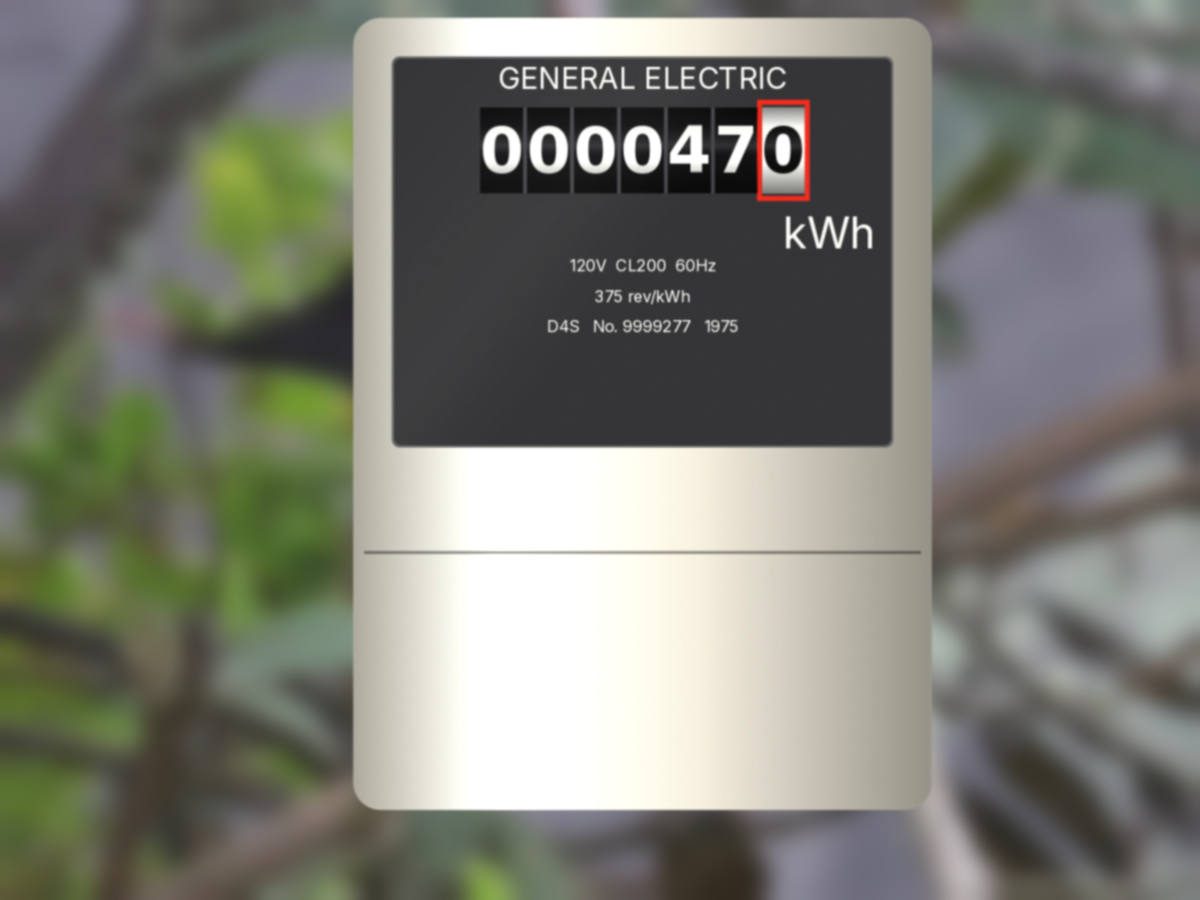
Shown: 47.0 kWh
